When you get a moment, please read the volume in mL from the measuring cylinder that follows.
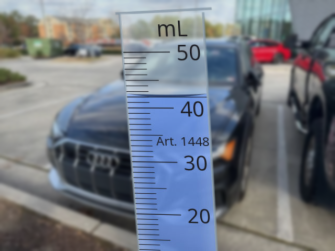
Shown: 42 mL
